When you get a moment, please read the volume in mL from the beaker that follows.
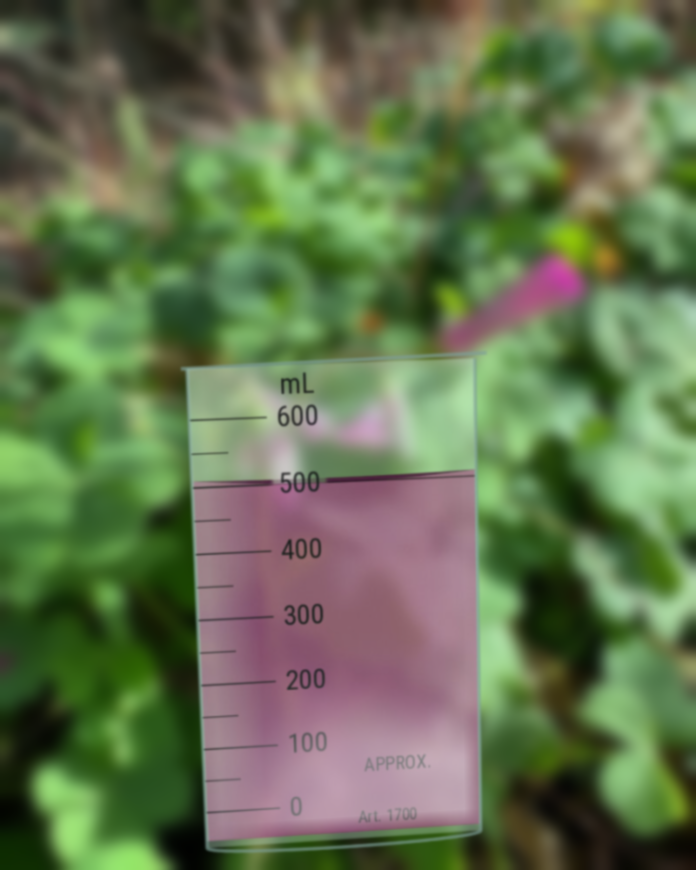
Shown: 500 mL
